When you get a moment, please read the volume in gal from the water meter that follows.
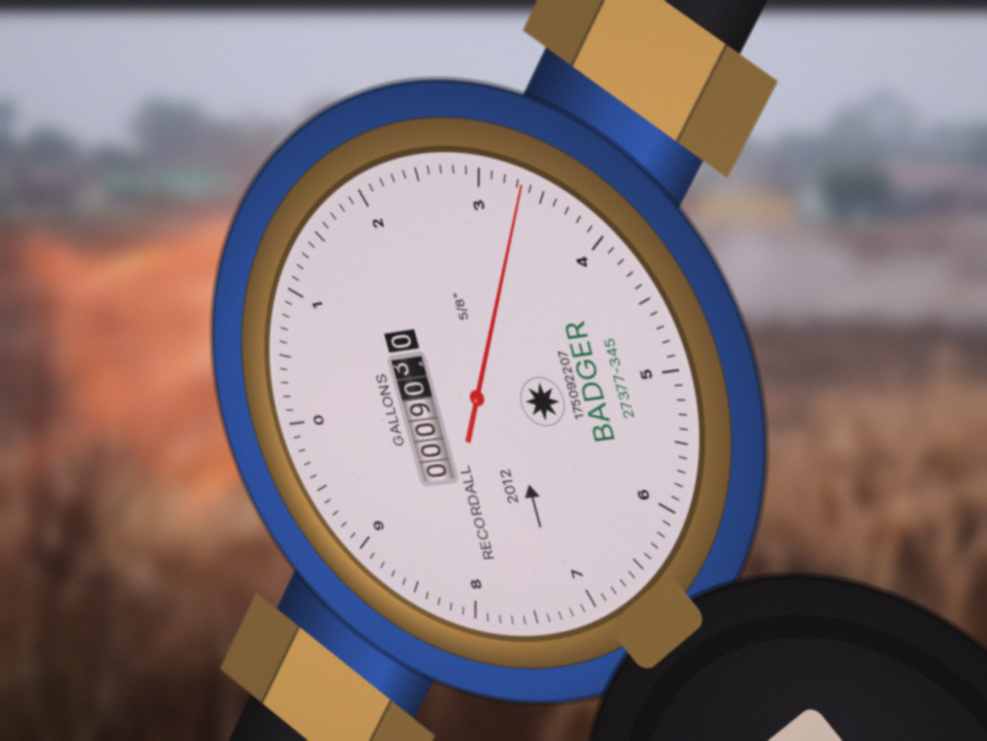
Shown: 9033.3 gal
